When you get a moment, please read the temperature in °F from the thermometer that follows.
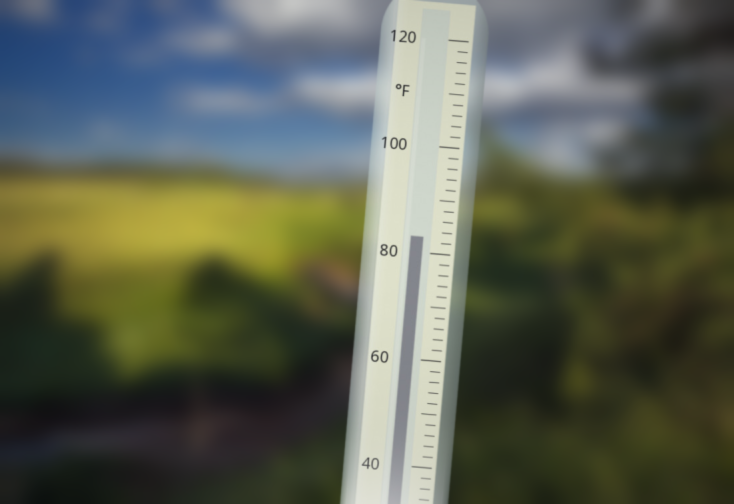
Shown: 83 °F
